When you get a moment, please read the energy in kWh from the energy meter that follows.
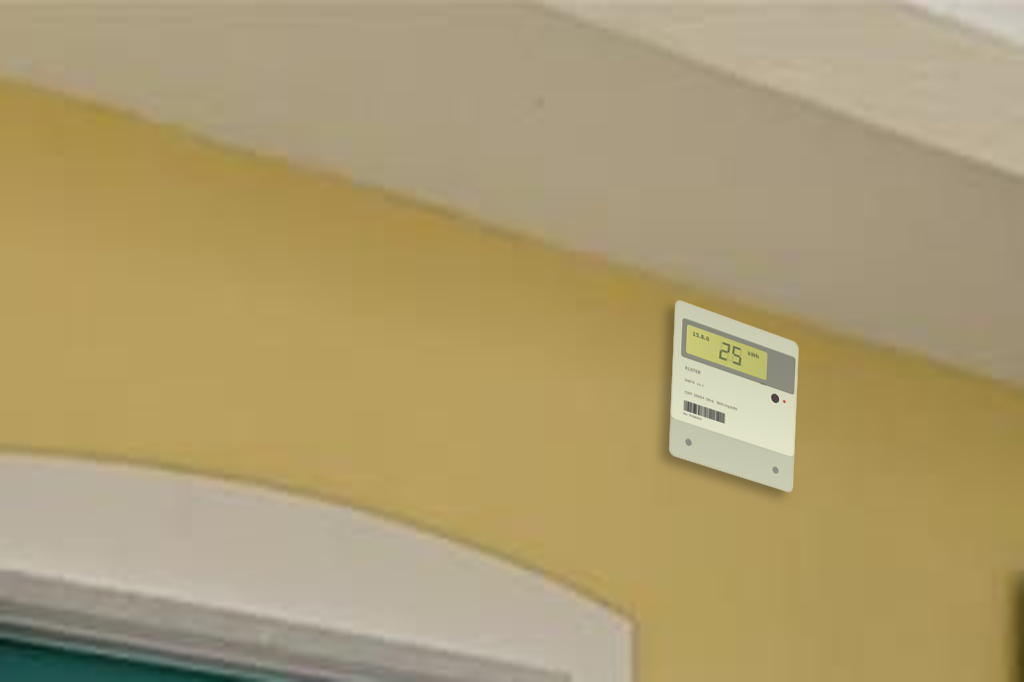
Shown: 25 kWh
